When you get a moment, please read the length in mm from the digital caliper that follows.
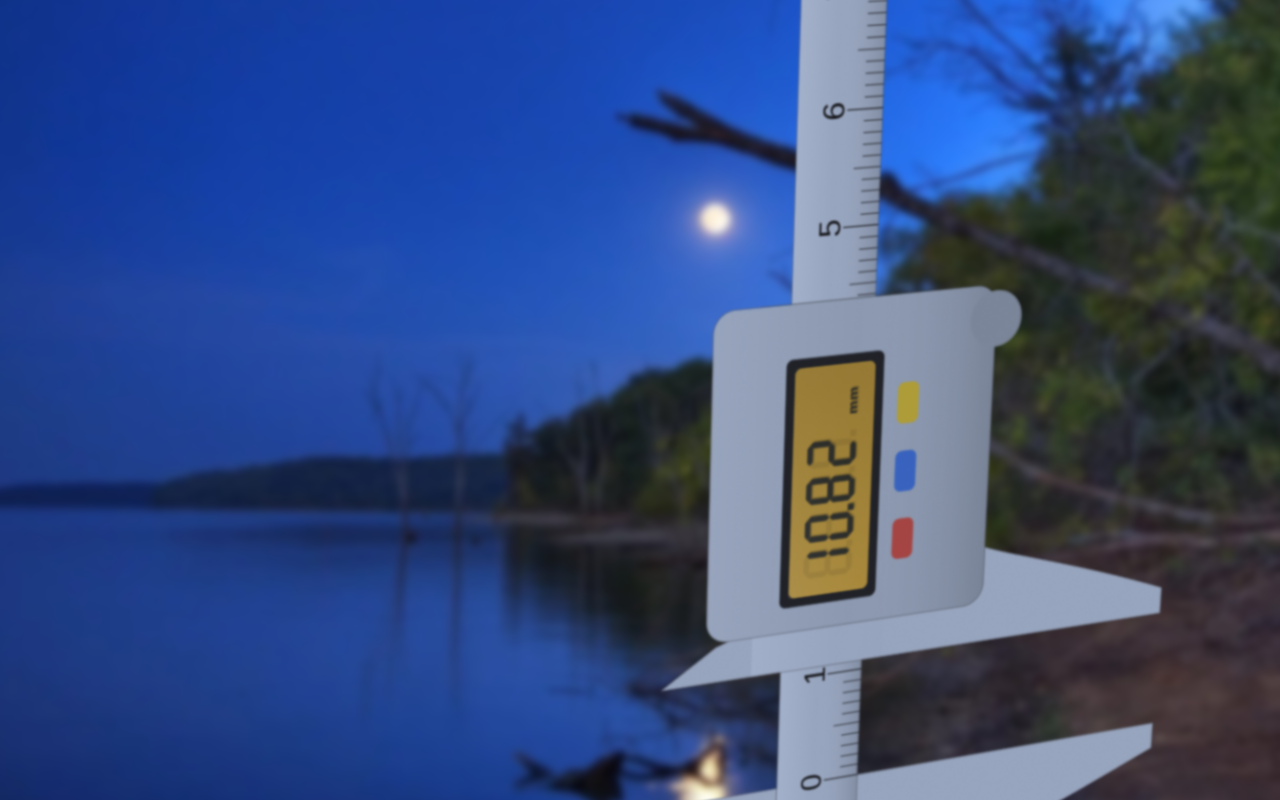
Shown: 10.82 mm
